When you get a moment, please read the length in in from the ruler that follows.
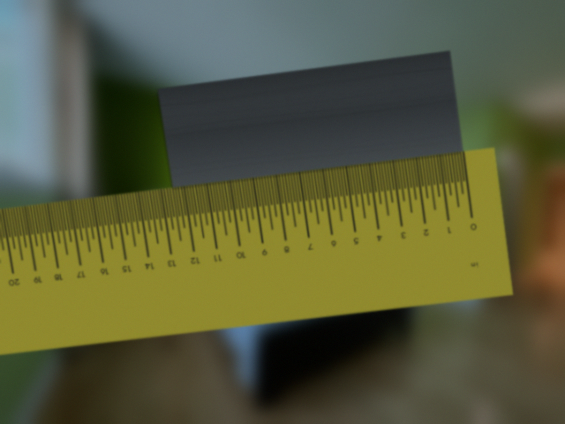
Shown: 12.5 in
